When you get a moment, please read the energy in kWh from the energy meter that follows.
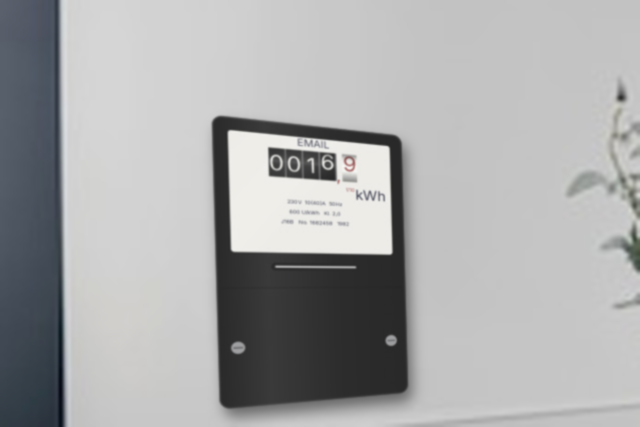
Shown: 16.9 kWh
